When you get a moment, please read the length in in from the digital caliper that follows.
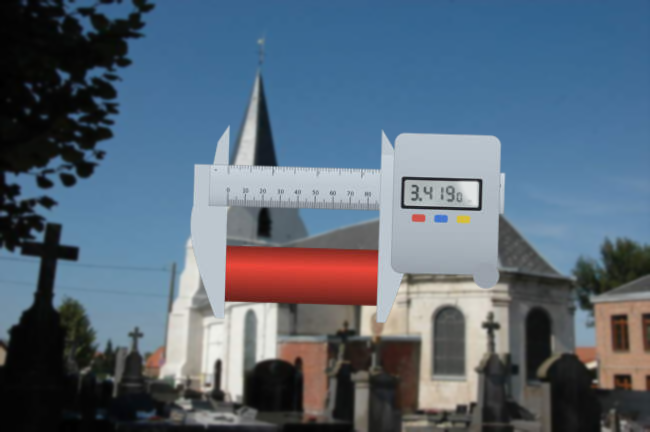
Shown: 3.4190 in
